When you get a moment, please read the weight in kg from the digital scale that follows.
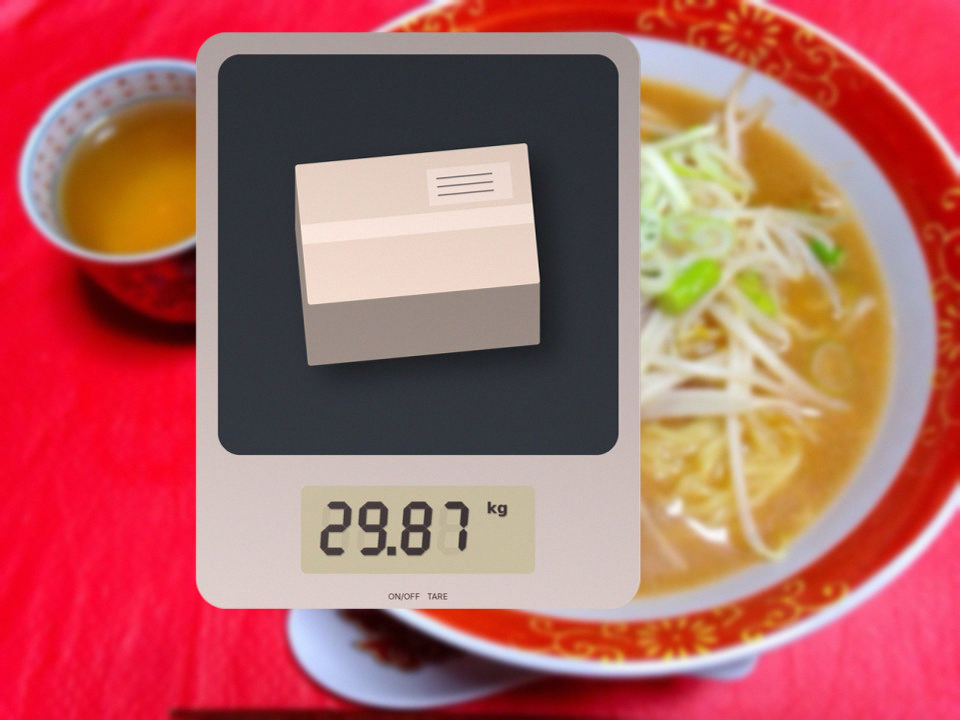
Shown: 29.87 kg
